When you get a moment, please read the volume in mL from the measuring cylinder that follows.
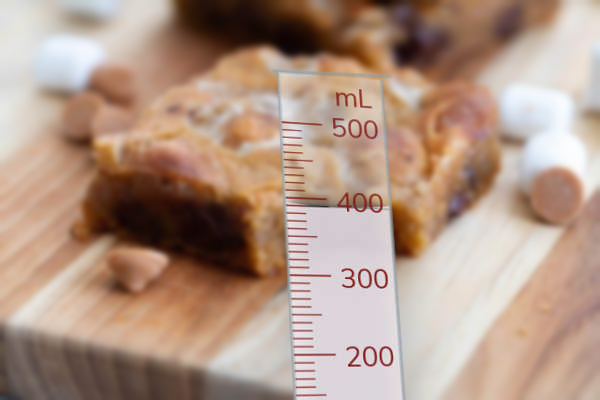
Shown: 390 mL
